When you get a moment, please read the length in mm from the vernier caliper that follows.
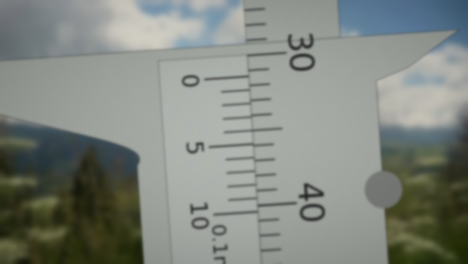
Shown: 31.4 mm
